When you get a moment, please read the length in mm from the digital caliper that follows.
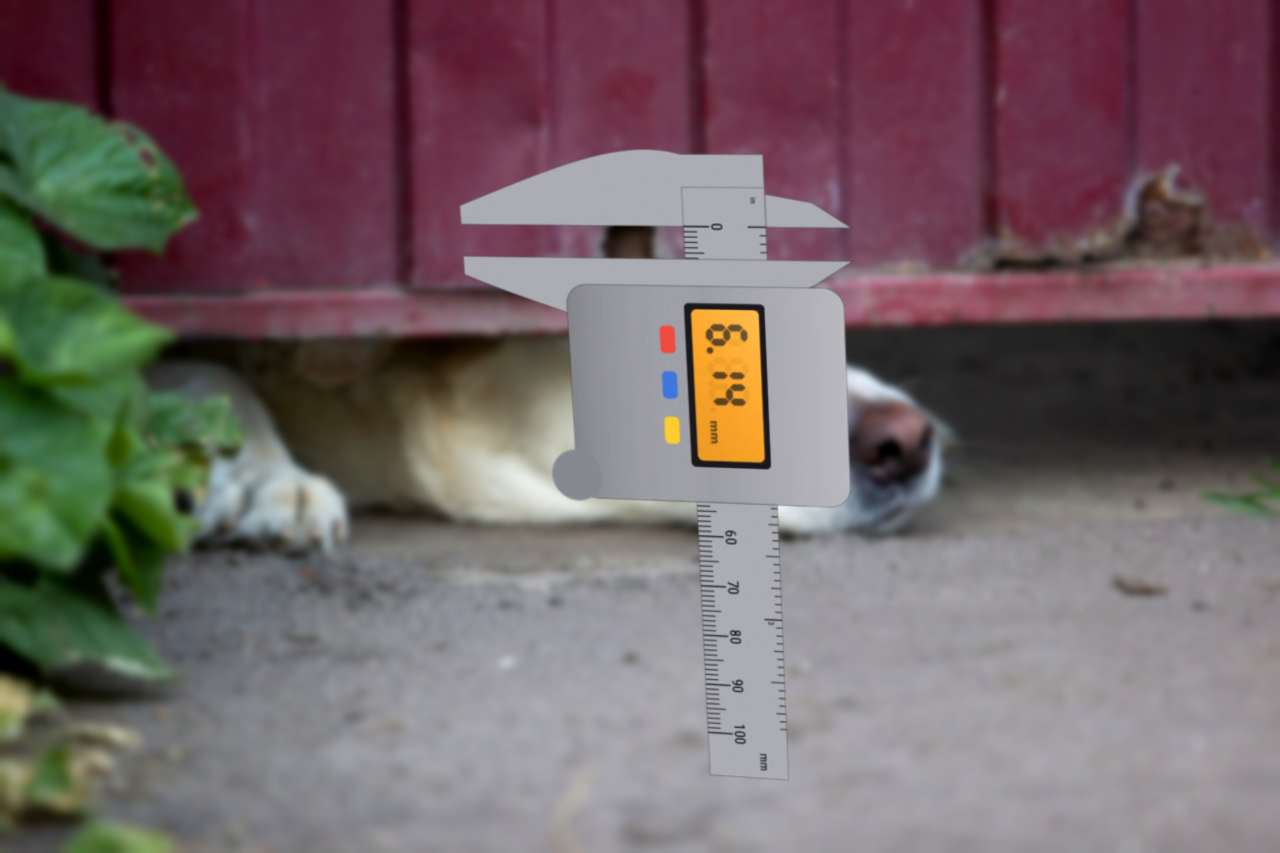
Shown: 6.14 mm
